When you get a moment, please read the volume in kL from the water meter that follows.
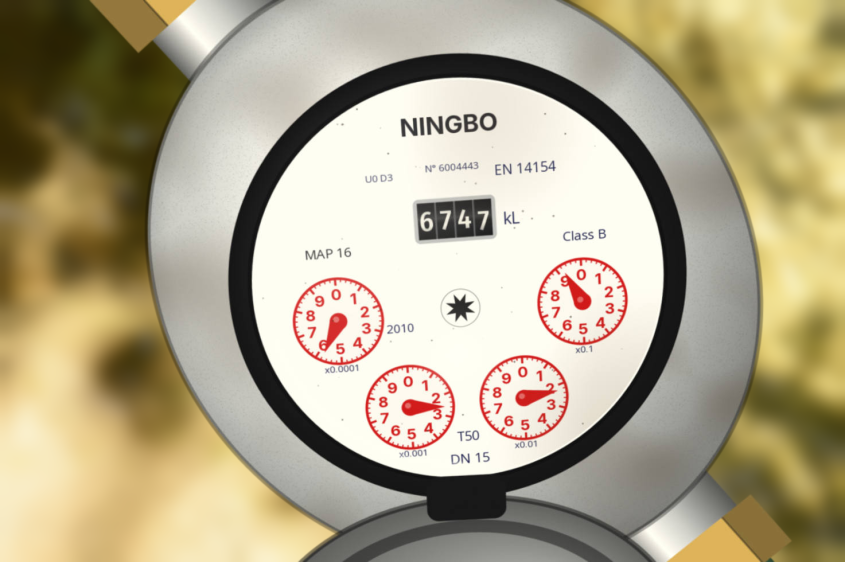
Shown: 6746.9225 kL
